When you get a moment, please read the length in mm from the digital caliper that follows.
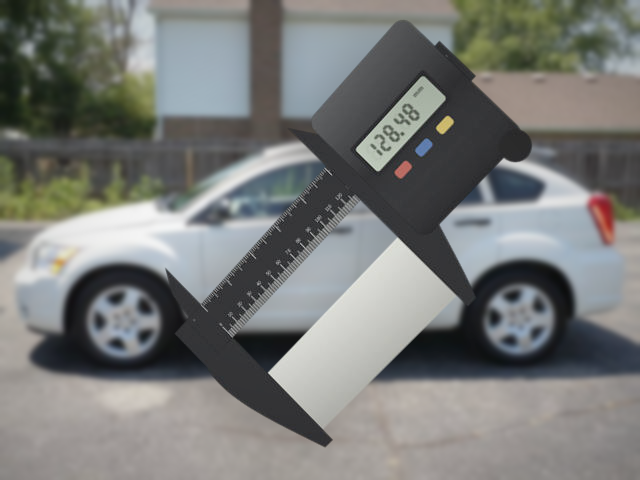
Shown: 128.48 mm
